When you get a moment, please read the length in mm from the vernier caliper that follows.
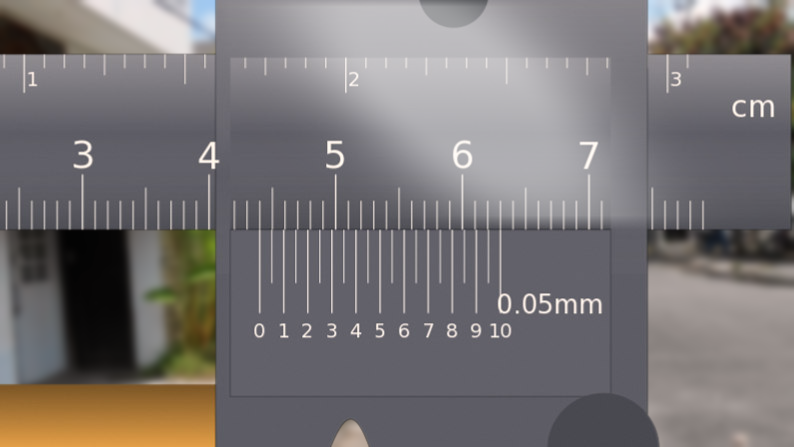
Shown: 44.0 mm
